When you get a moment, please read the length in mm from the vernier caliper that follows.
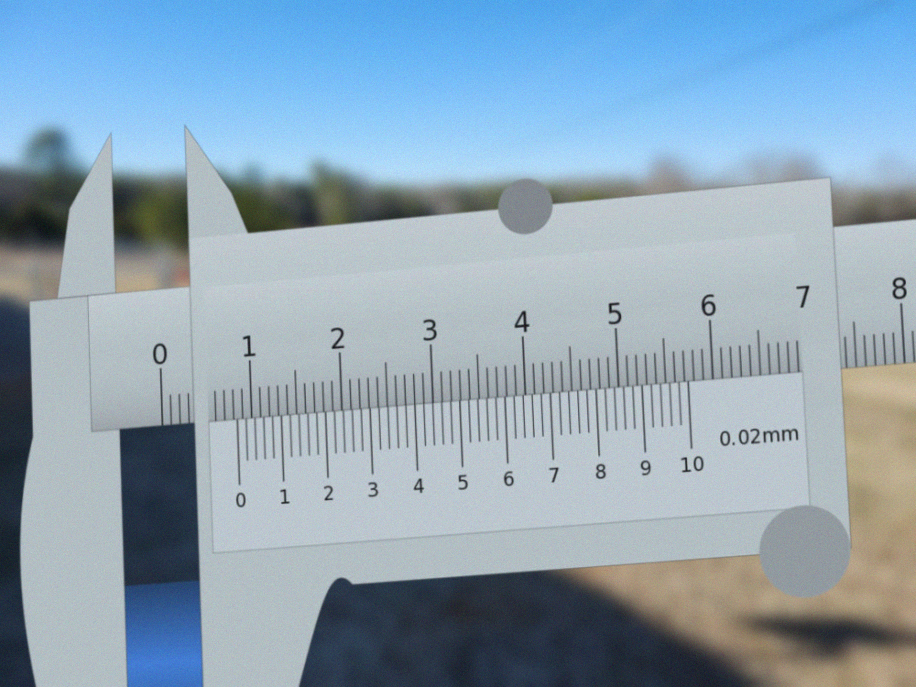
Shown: 8.4 mm
